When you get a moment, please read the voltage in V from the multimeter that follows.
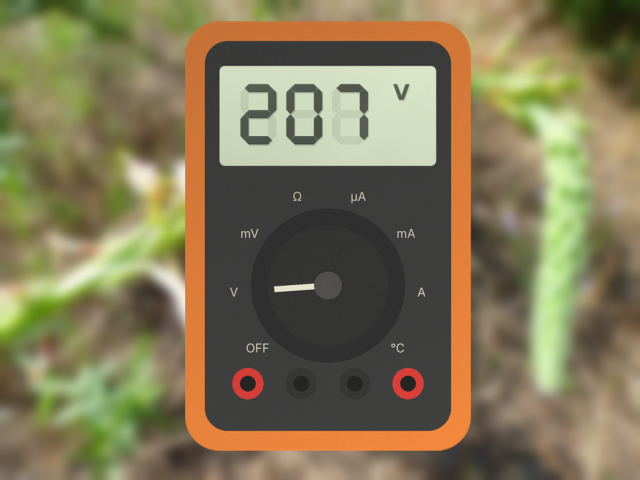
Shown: 207 V
